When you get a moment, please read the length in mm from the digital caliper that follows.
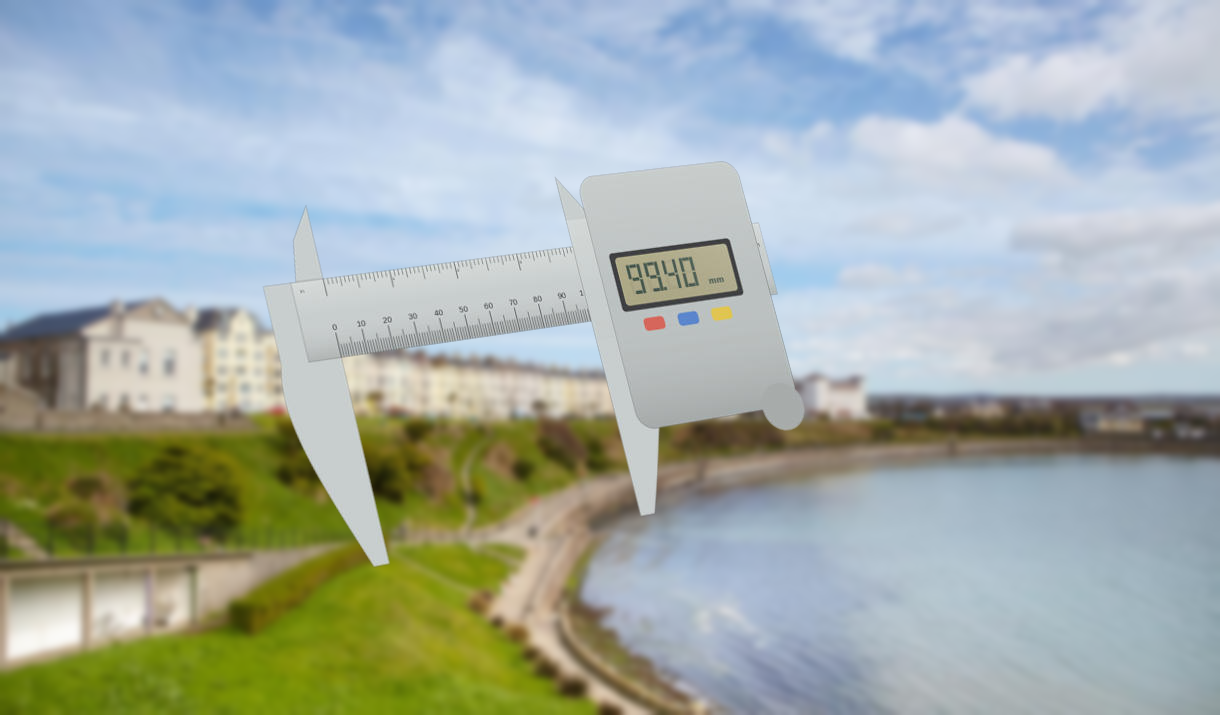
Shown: 99.40 mm
